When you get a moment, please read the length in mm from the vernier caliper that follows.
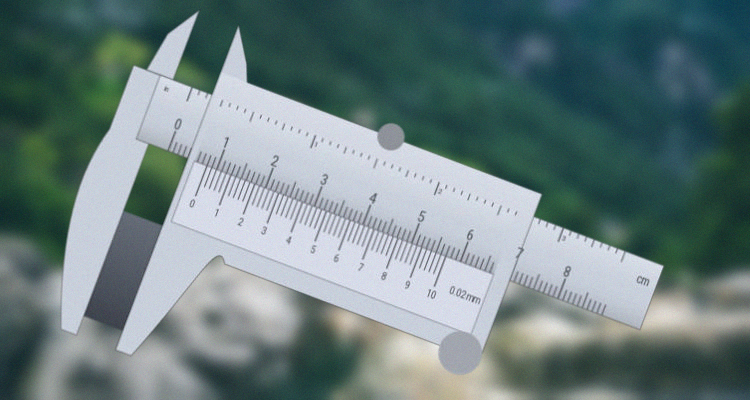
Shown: 8.0 mm
